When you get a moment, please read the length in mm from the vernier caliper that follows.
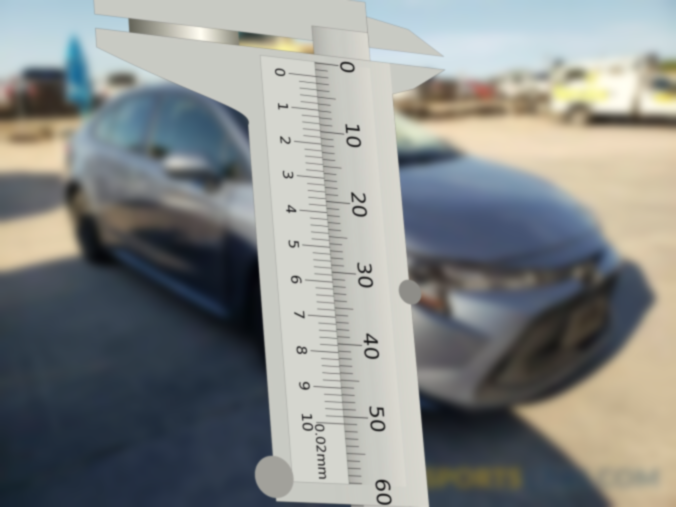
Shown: 2.0 mm
